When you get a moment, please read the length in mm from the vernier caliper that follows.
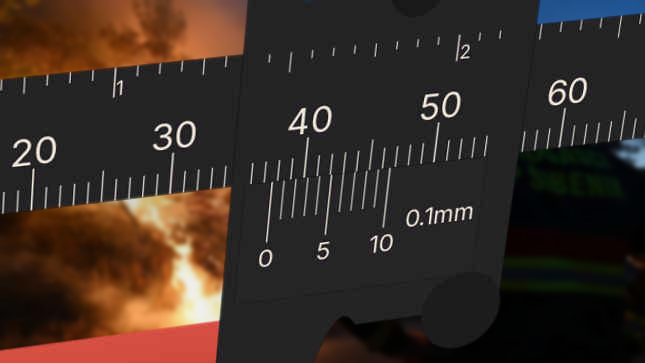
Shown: 37.6 mm
